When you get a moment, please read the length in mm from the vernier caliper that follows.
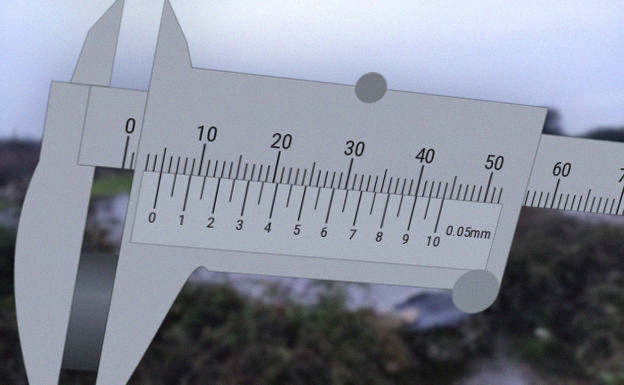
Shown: 5.0 mm
